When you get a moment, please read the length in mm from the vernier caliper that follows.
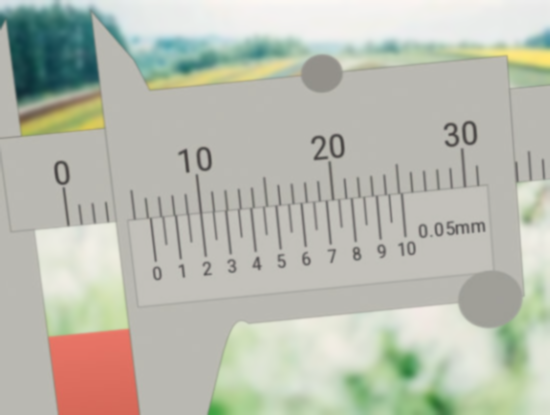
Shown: 6.2 mm
